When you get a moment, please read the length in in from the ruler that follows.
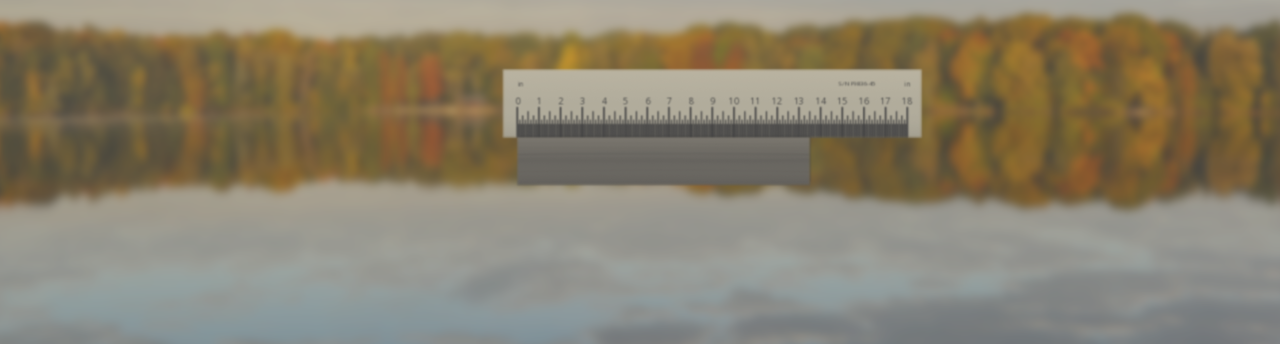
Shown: 13.5 in
